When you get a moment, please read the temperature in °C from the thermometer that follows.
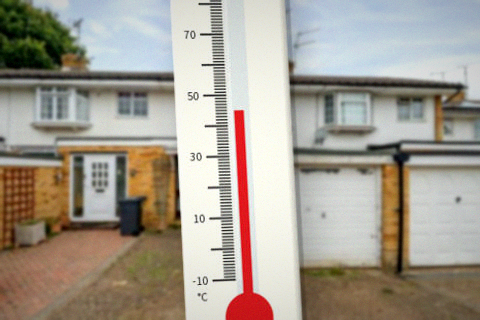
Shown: 45 °C
